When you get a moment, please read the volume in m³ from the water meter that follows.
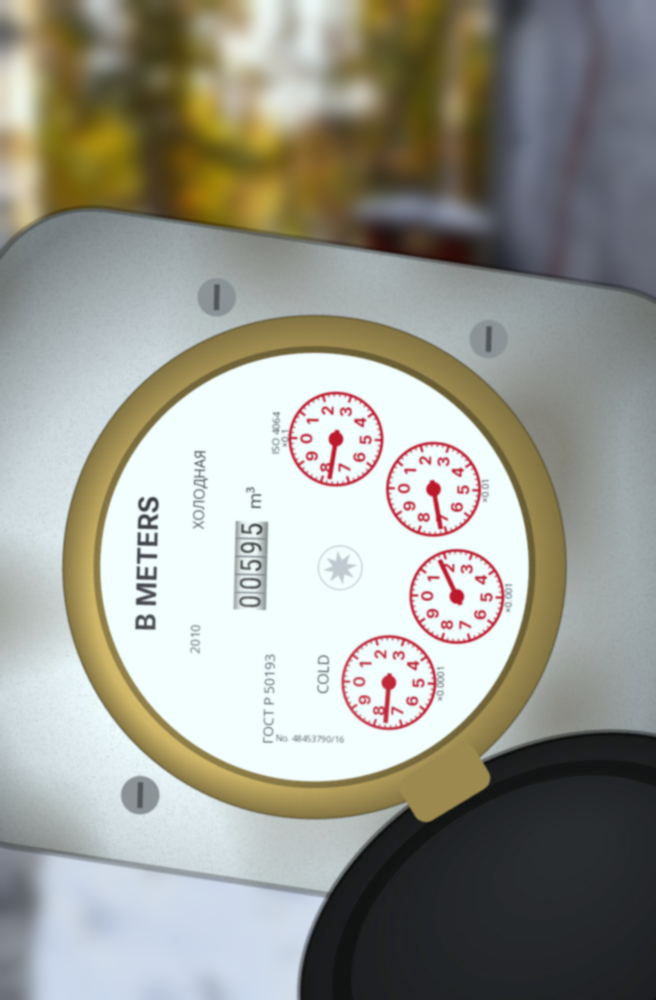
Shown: 595.7717 m³
